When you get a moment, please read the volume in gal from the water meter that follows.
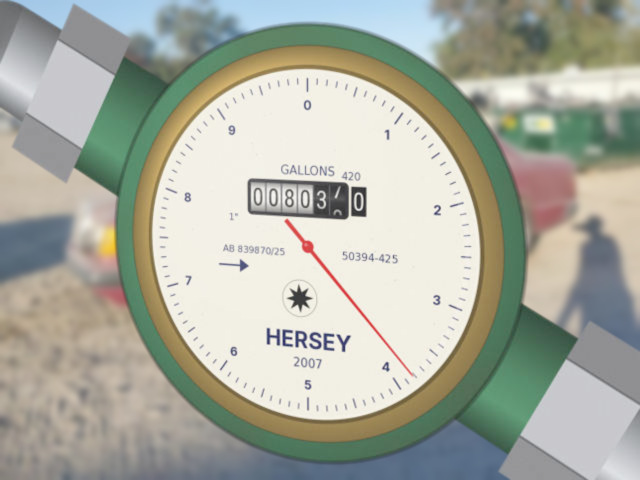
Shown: 80373.8 gal
